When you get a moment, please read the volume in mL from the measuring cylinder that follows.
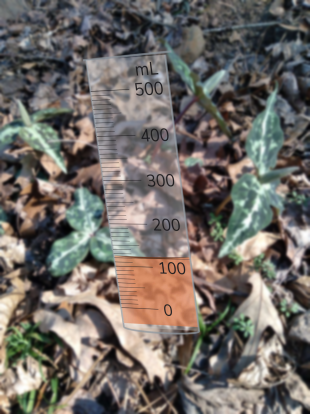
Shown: 120 mL
